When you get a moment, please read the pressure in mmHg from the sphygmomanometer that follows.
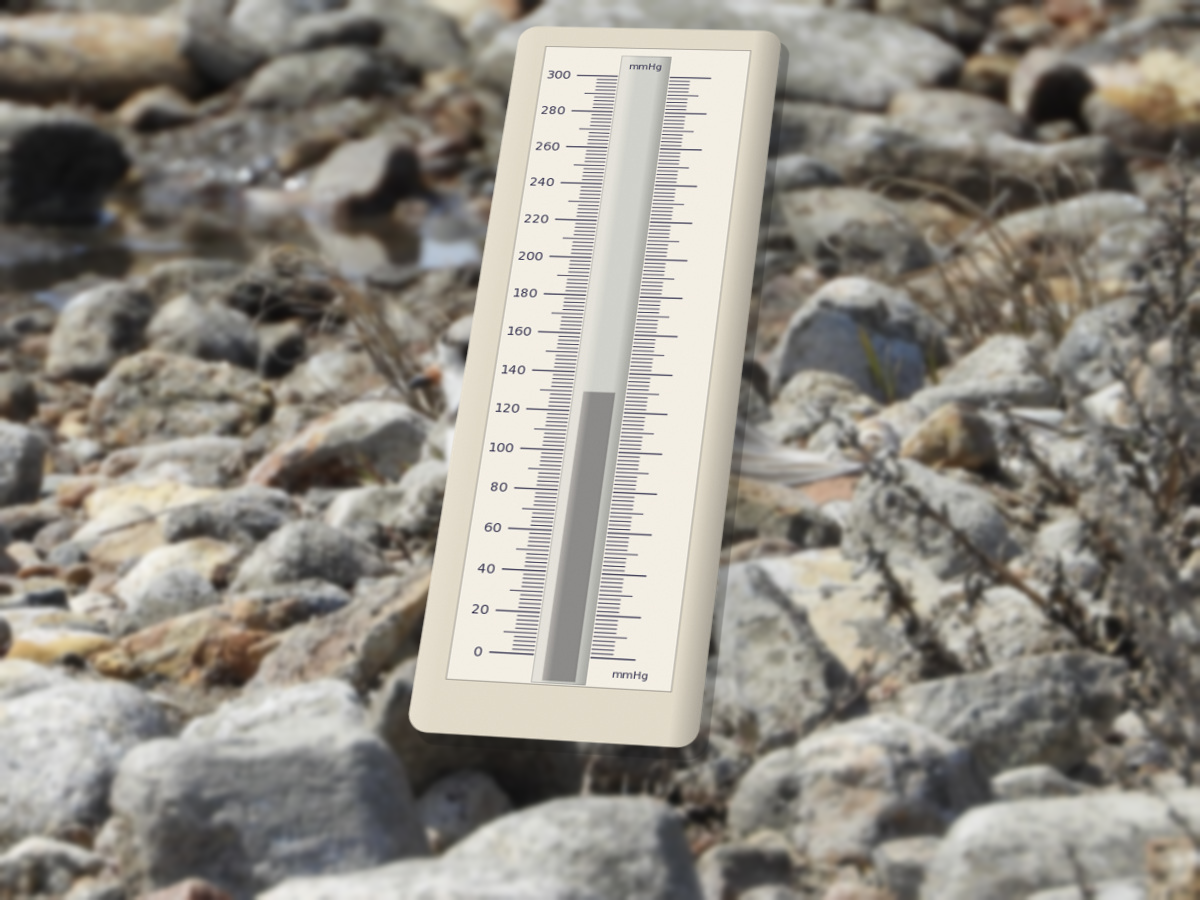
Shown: 130 mmHg
